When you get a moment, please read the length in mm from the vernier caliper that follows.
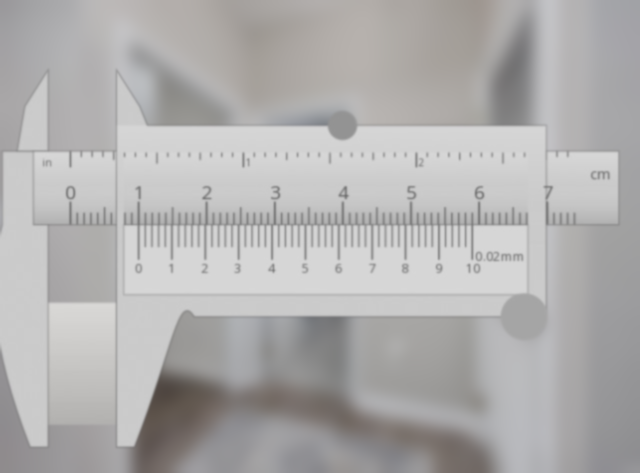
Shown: 10.0 mm
